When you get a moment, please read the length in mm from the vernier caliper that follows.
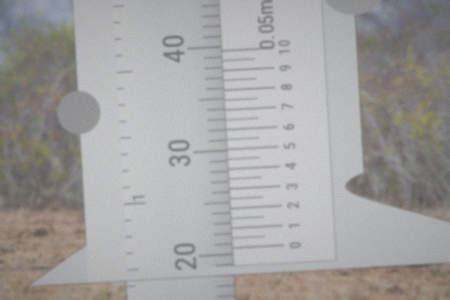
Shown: 20.6 mm
